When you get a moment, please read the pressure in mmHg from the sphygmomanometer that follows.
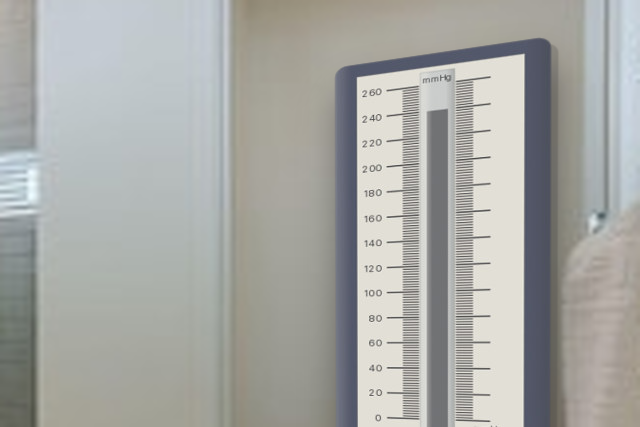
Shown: 240 mmHg
